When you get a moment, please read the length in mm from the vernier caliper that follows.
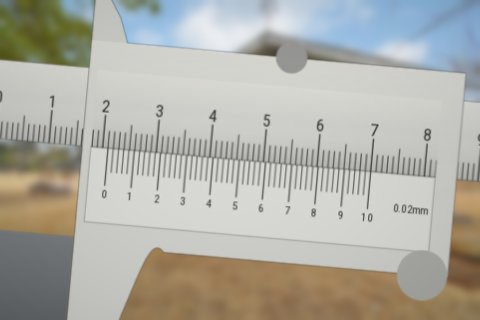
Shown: 21.0 mm
